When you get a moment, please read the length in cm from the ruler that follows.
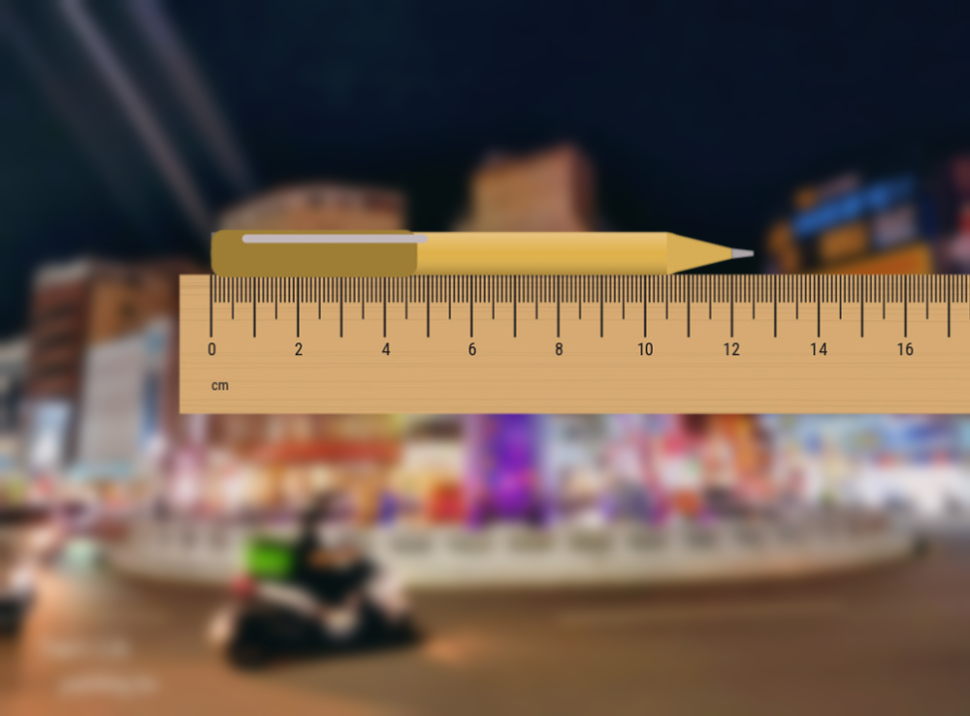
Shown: 12.5 cm
